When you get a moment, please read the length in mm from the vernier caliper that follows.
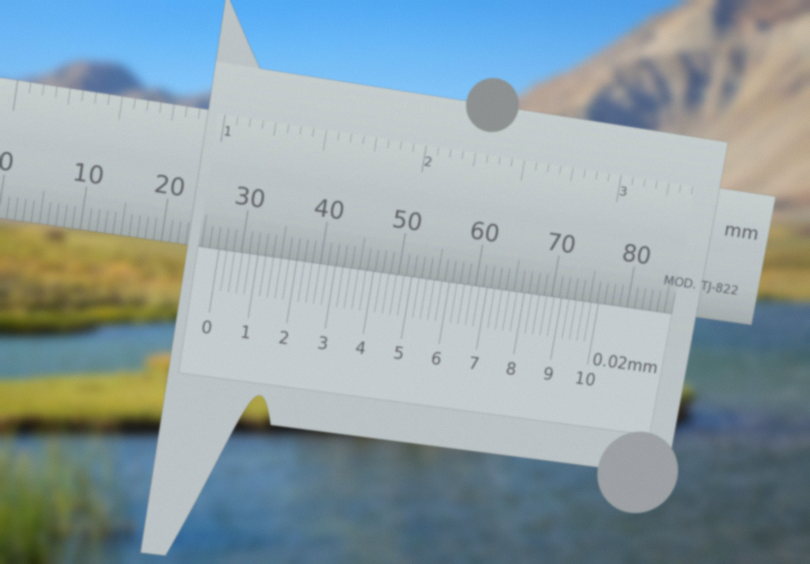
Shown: 27.2 mm
